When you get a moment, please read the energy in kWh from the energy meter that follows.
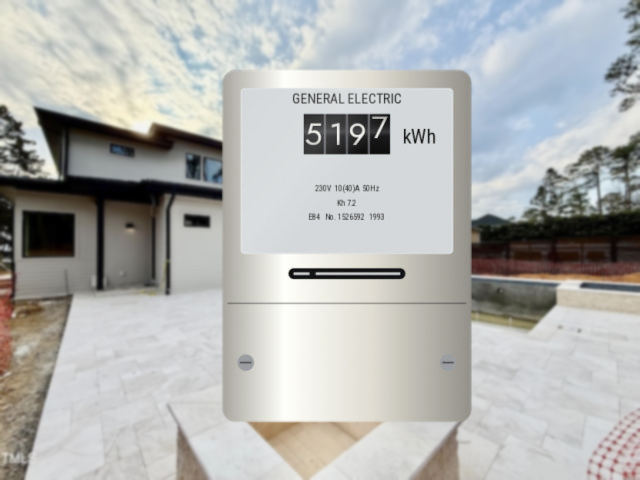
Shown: 5197 kWh
